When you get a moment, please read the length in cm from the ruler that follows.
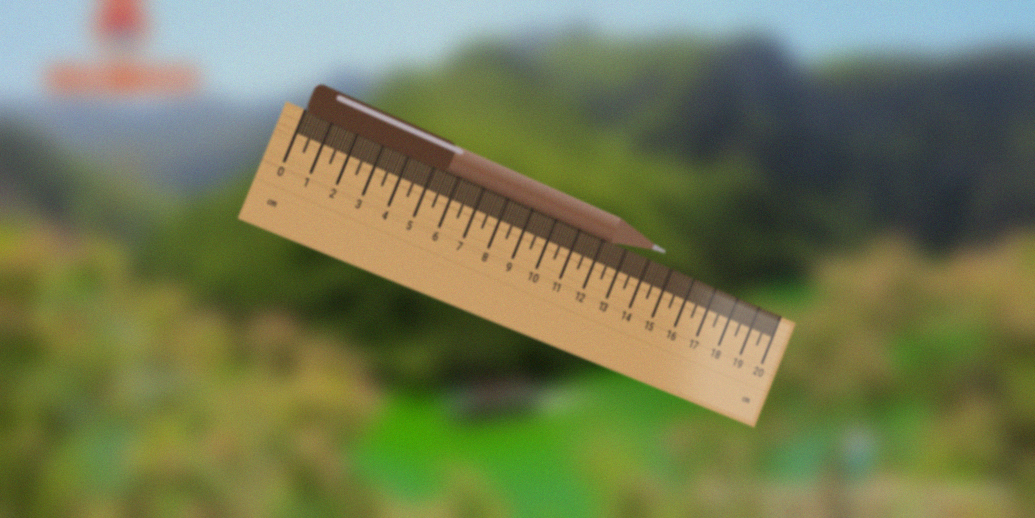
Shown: 14.5 cm
